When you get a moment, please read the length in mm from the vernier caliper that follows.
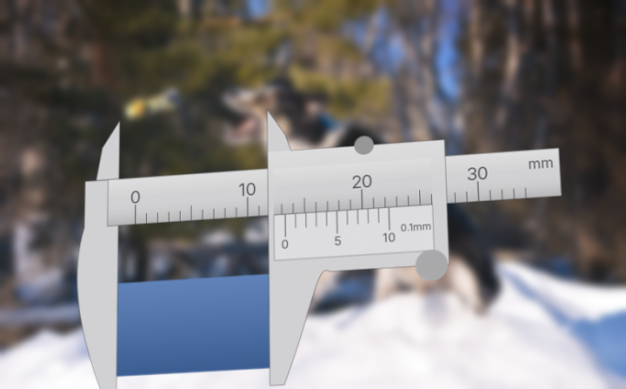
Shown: 13.3 mm
